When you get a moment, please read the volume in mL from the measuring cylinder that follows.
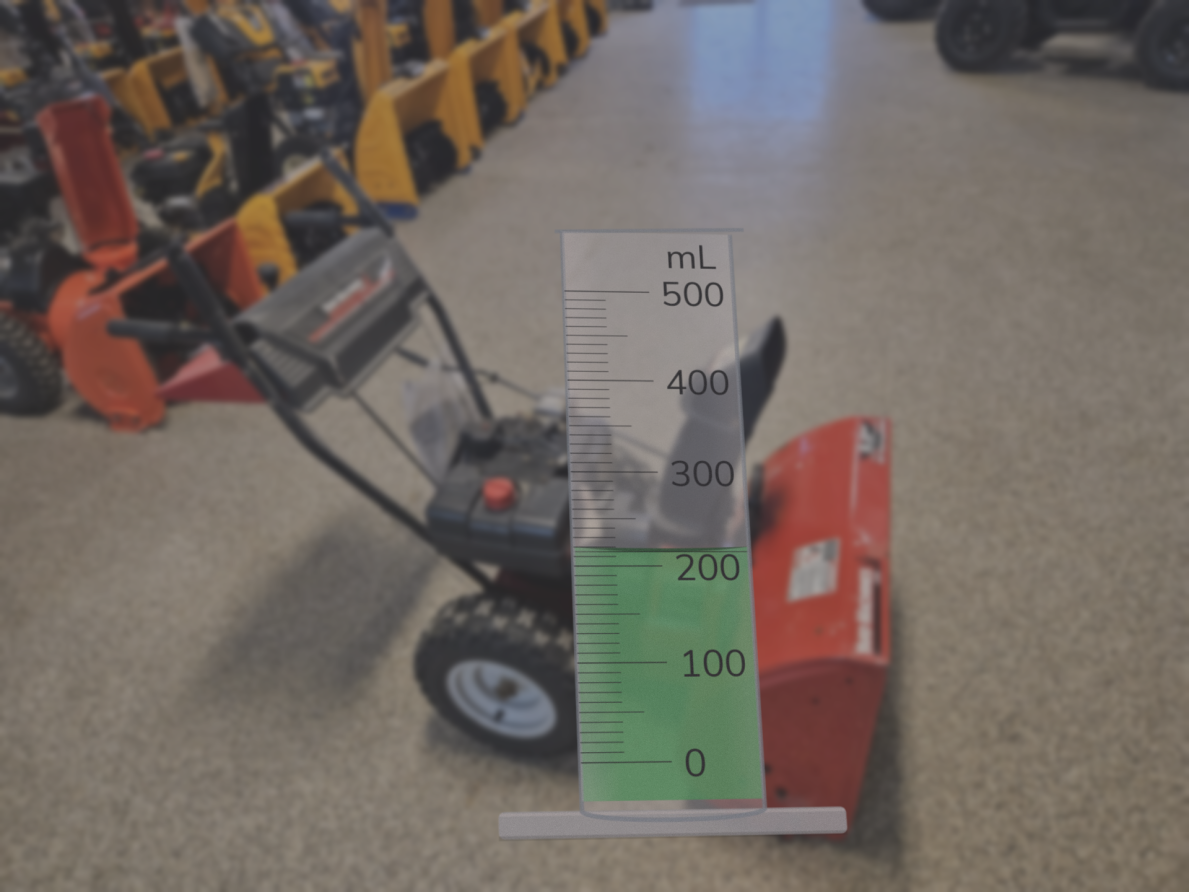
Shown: 215 mL
